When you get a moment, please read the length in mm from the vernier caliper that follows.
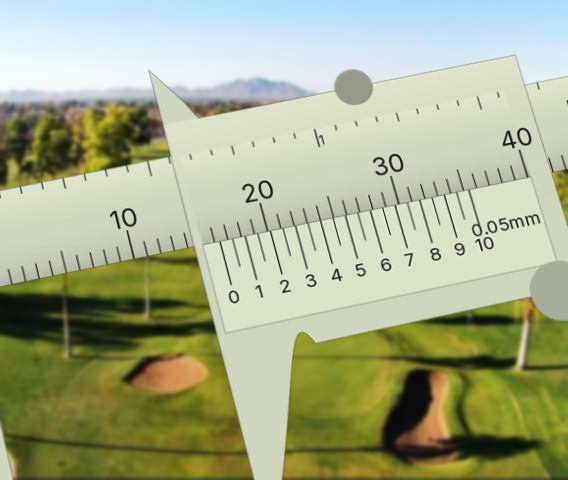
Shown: 16.4 mm
